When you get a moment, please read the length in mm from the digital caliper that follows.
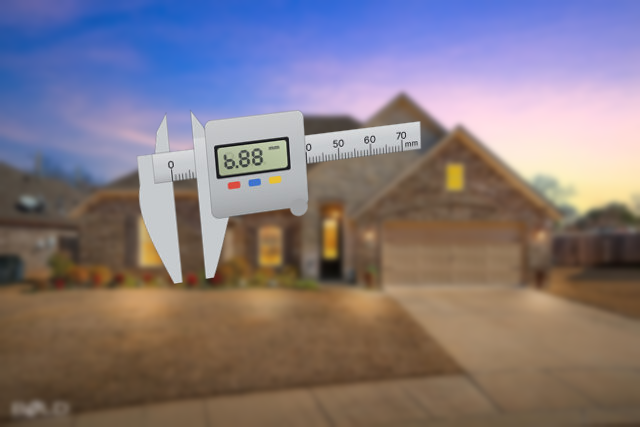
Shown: 6.88 mm
